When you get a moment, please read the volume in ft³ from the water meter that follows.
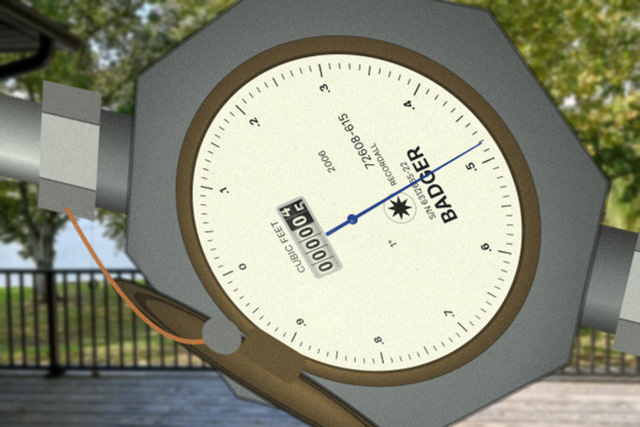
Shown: 4.48 ft³
